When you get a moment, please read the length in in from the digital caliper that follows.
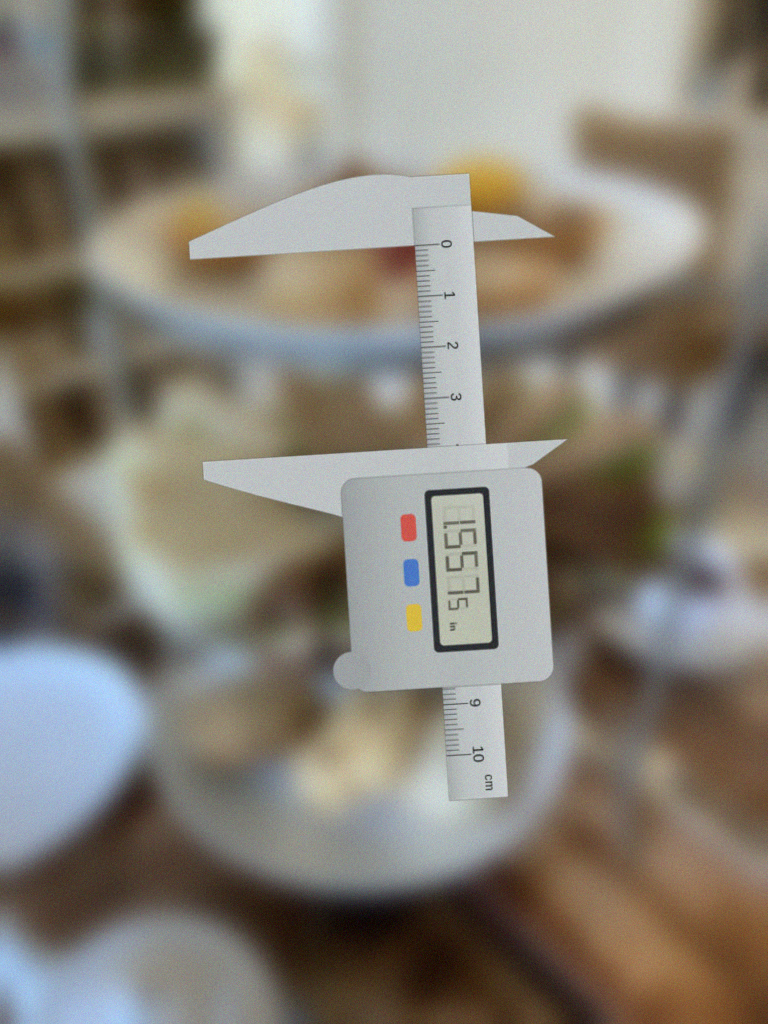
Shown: 1.5575 in
